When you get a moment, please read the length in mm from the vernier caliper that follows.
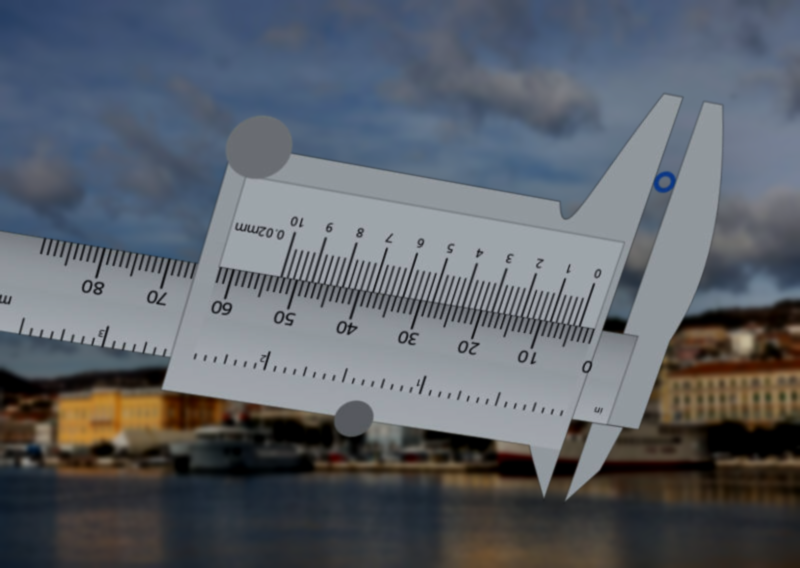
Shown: 3.5 mm
